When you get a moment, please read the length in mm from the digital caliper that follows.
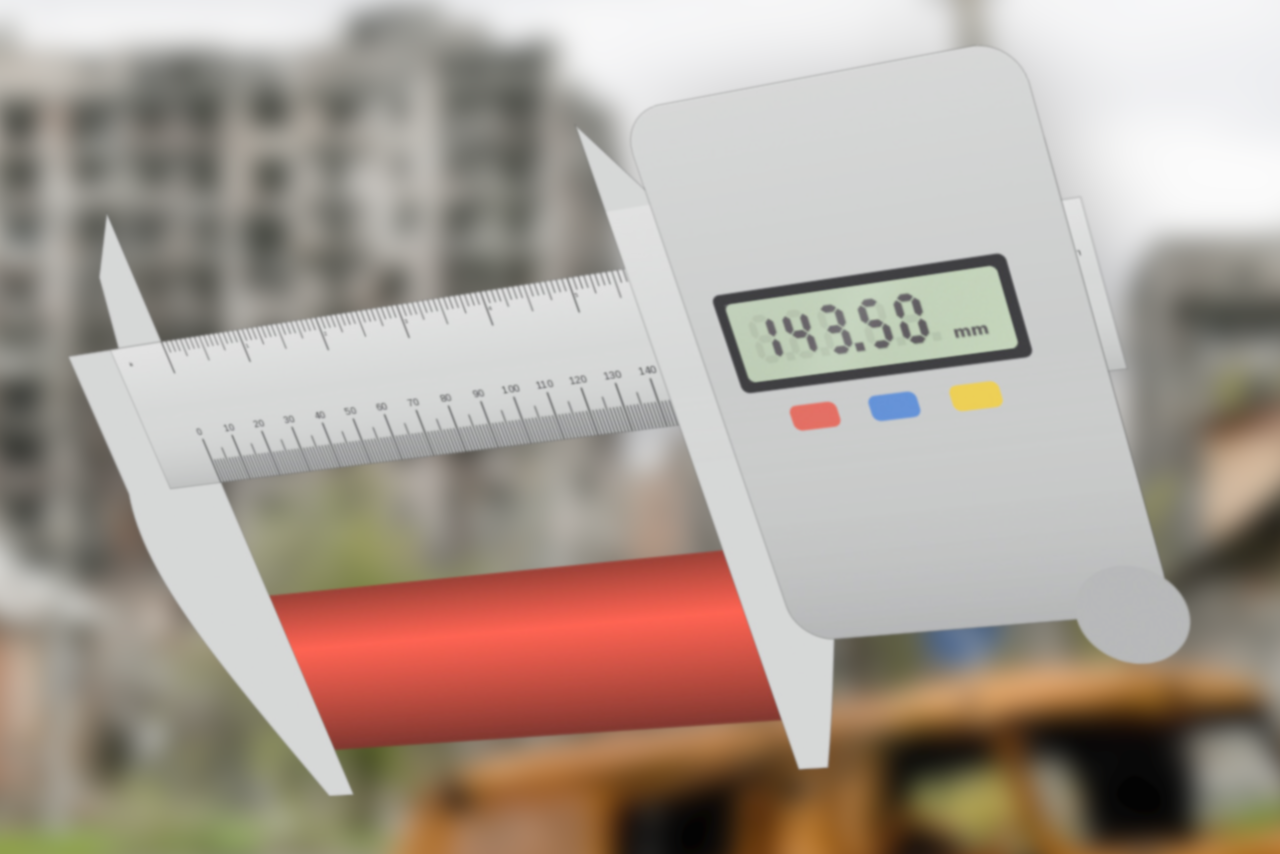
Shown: 143.50 mm
